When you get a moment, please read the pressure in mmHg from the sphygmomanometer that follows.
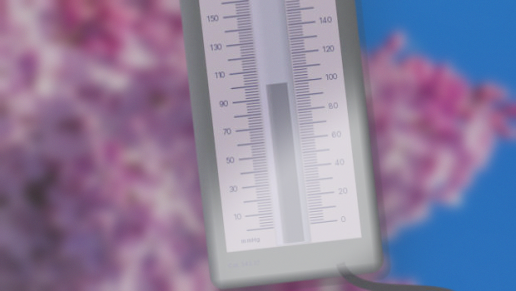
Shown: 100 mmHg
